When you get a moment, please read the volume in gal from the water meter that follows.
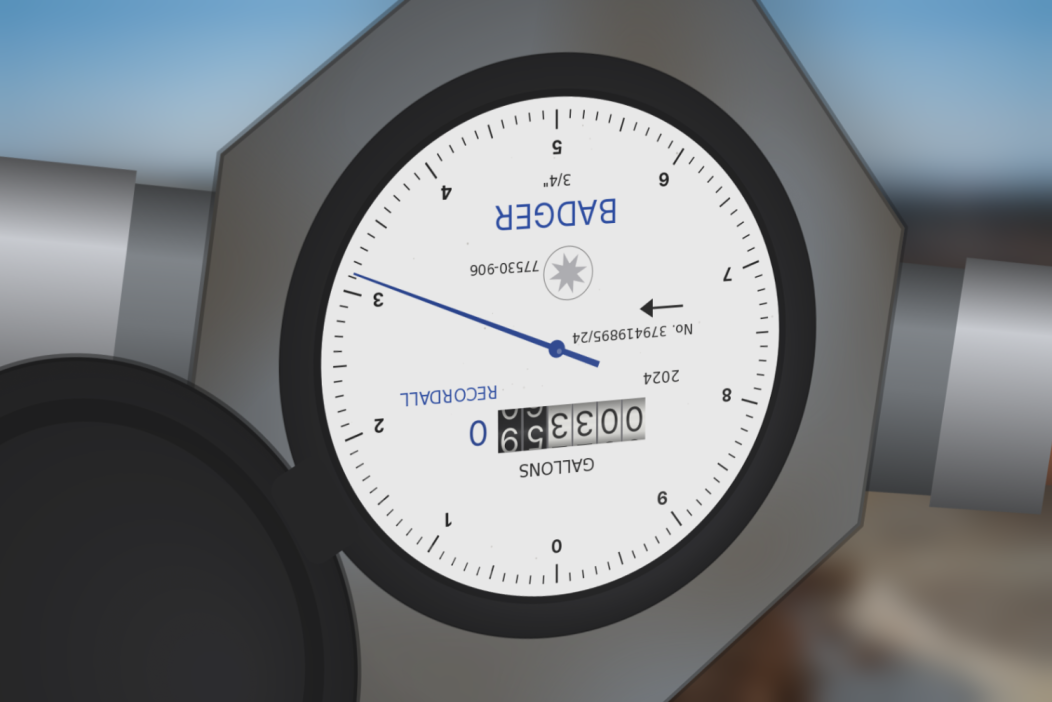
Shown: 33593.1 gal
